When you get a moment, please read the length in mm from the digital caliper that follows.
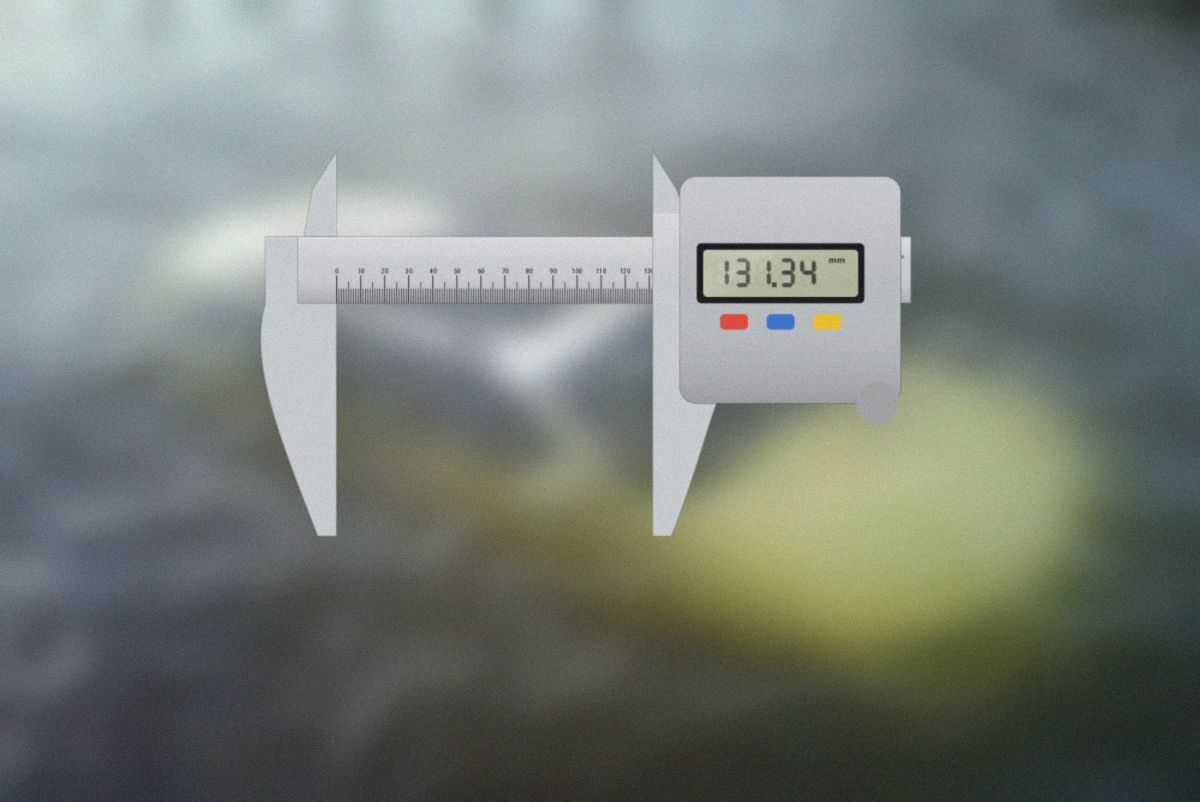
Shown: 131.34 mm
